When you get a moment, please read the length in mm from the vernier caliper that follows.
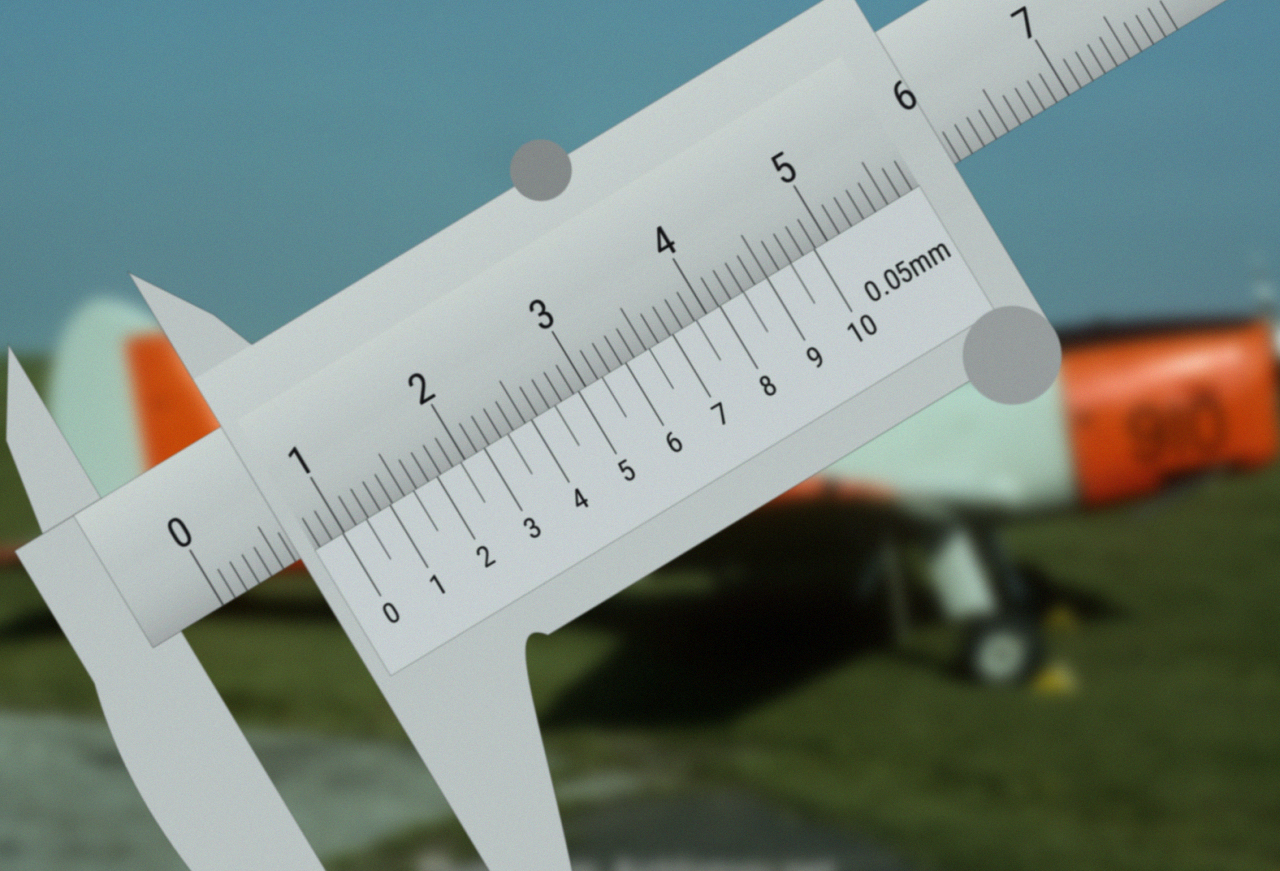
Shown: 9.9 mm
